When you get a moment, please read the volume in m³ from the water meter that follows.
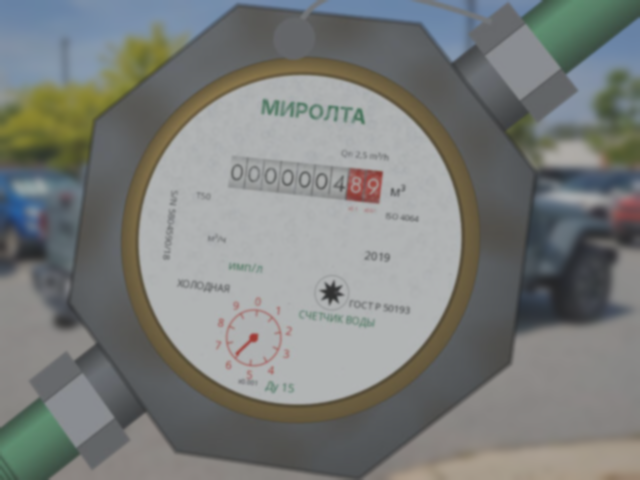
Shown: 4.896 m³
